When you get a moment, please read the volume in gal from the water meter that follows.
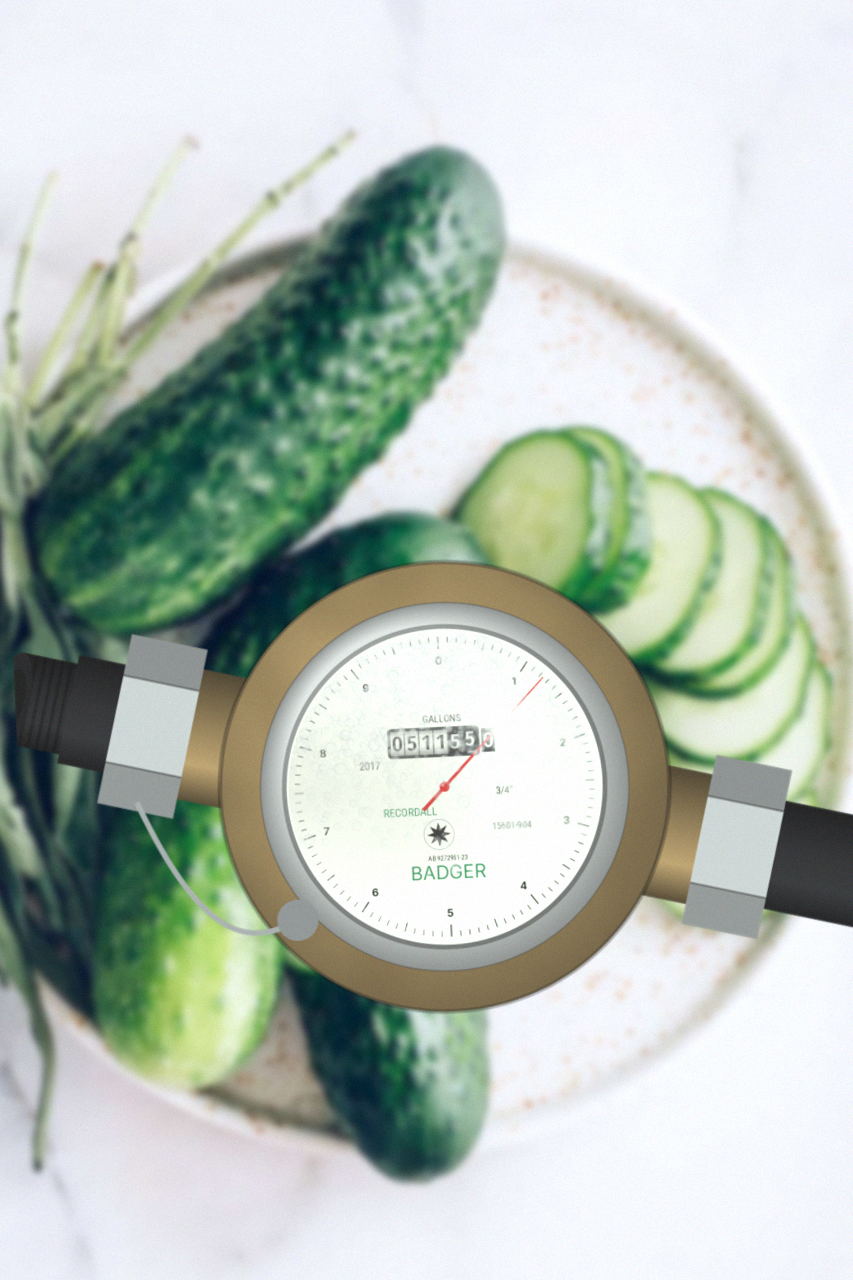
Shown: 511551.2 gal
